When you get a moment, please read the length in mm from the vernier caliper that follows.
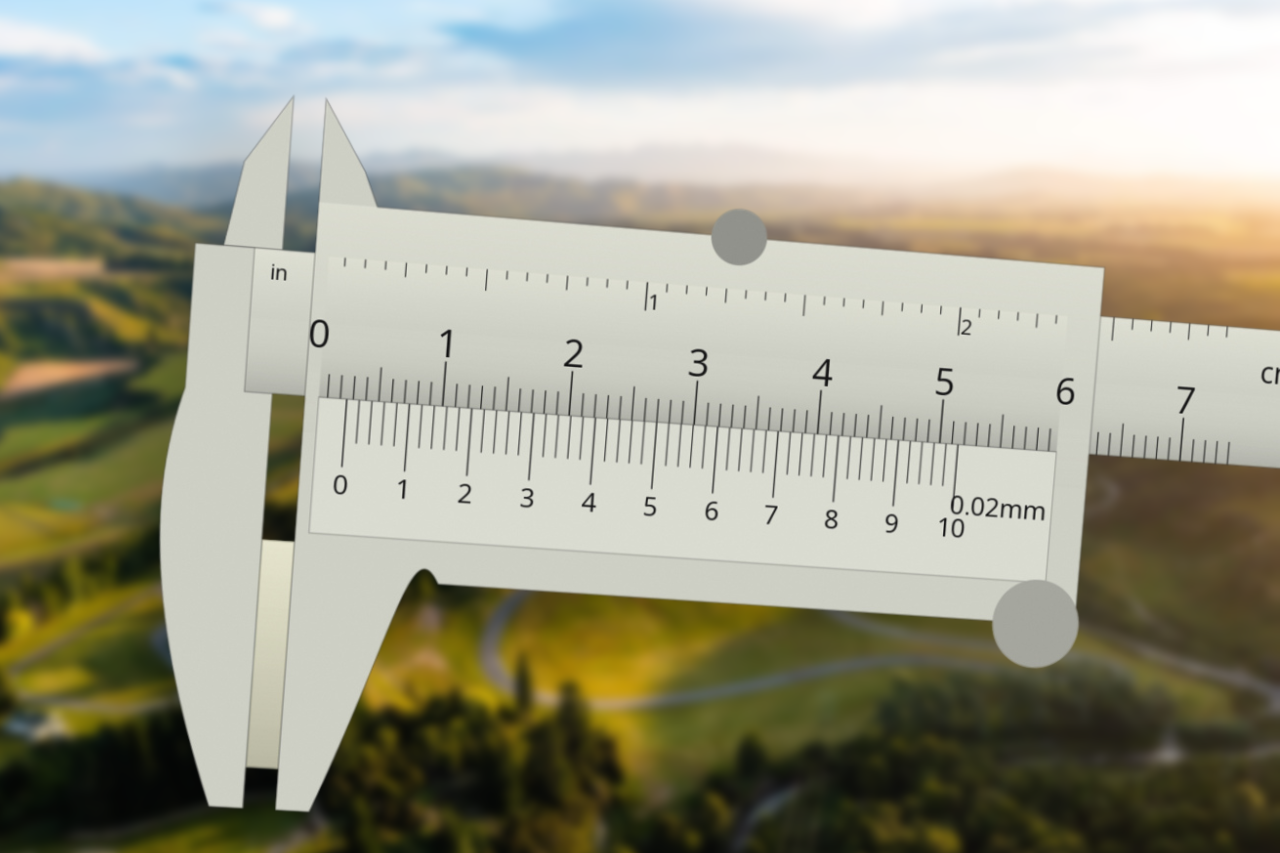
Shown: 2.5 mm
